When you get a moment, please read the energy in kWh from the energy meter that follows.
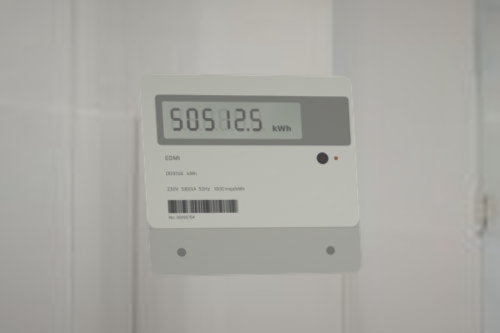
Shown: 50512.5 kWh
